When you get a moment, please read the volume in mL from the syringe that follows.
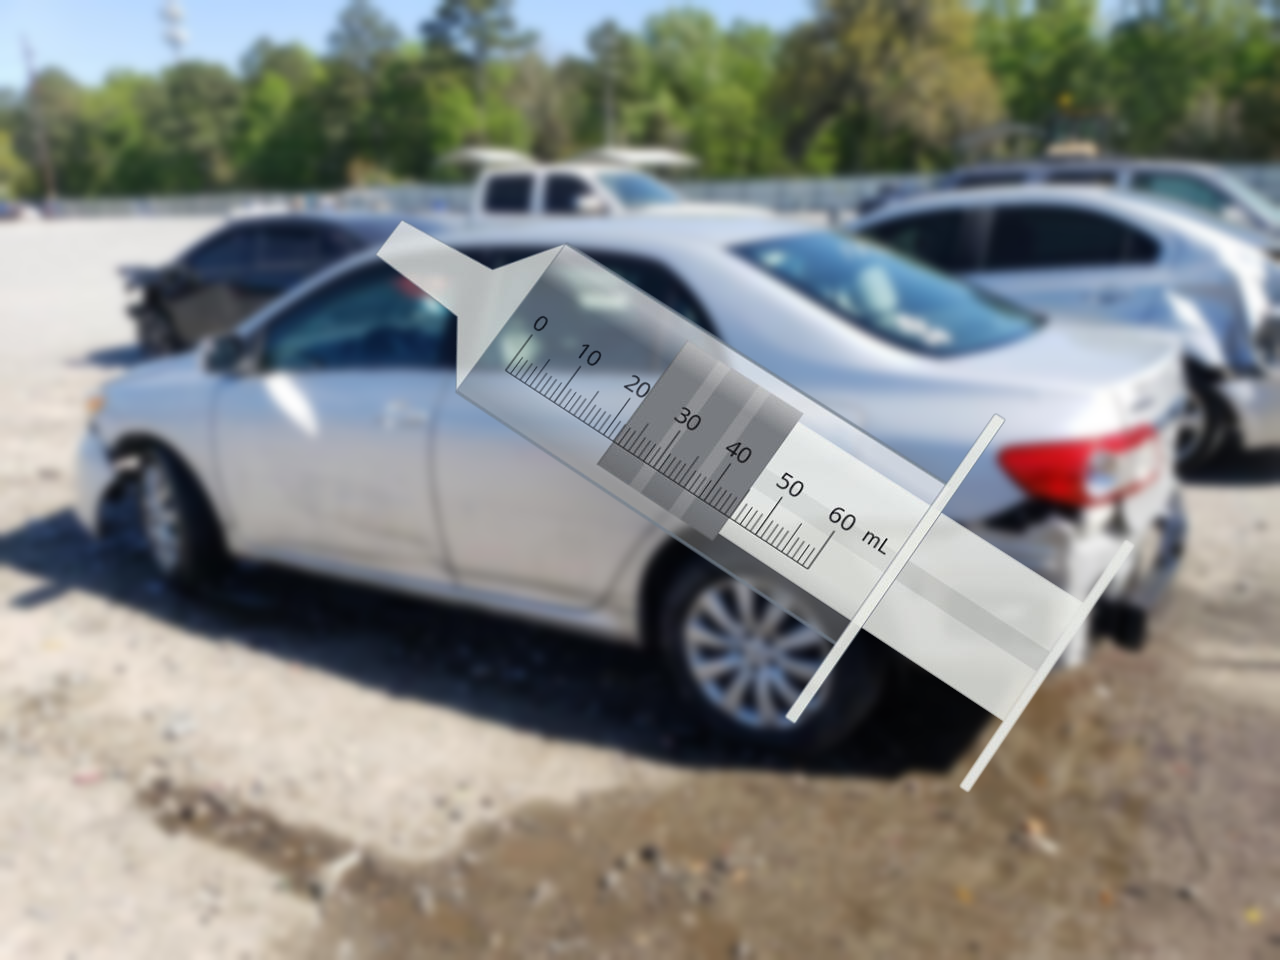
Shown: 22 mL
